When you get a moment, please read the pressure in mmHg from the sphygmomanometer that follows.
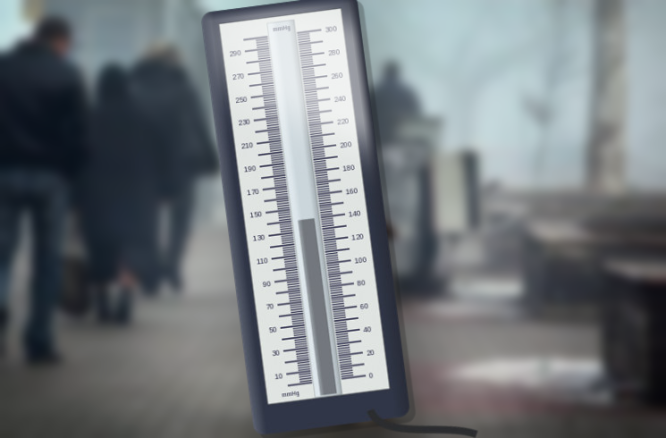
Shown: 140 mmHg
